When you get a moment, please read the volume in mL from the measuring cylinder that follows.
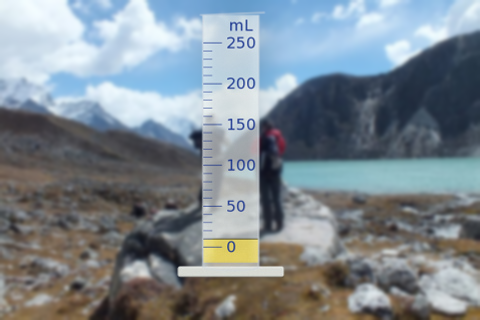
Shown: 10 mL
